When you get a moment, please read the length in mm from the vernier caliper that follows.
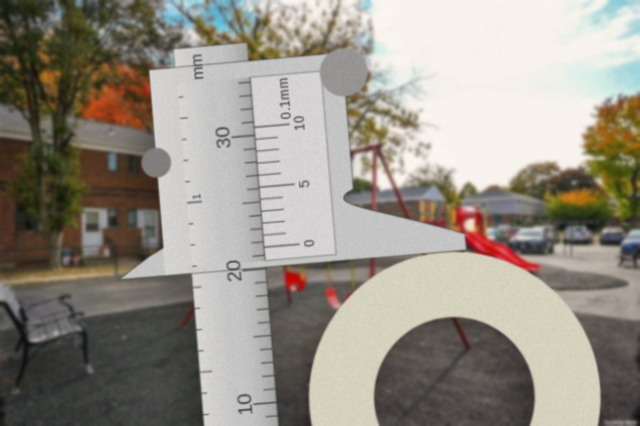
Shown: 21.6 mm
